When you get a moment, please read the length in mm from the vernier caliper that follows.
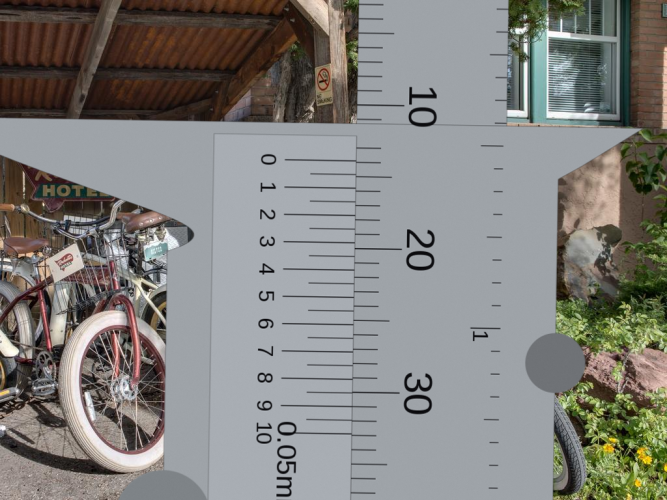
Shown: 13.9 mm
